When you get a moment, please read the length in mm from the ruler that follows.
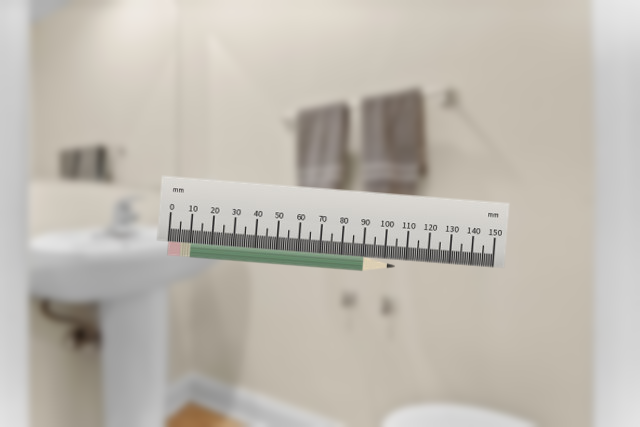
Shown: 105 mm
